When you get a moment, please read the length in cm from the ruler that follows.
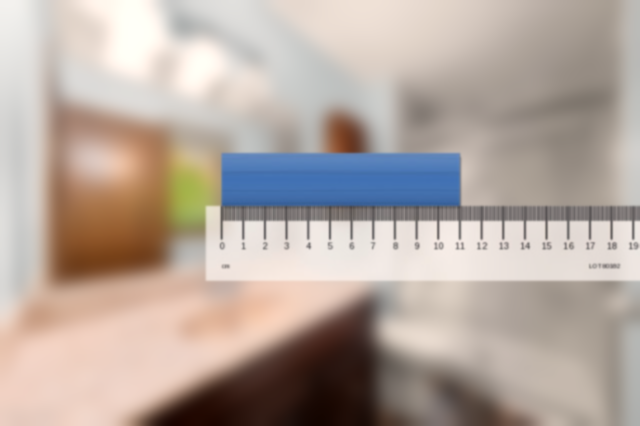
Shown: 11 cm
